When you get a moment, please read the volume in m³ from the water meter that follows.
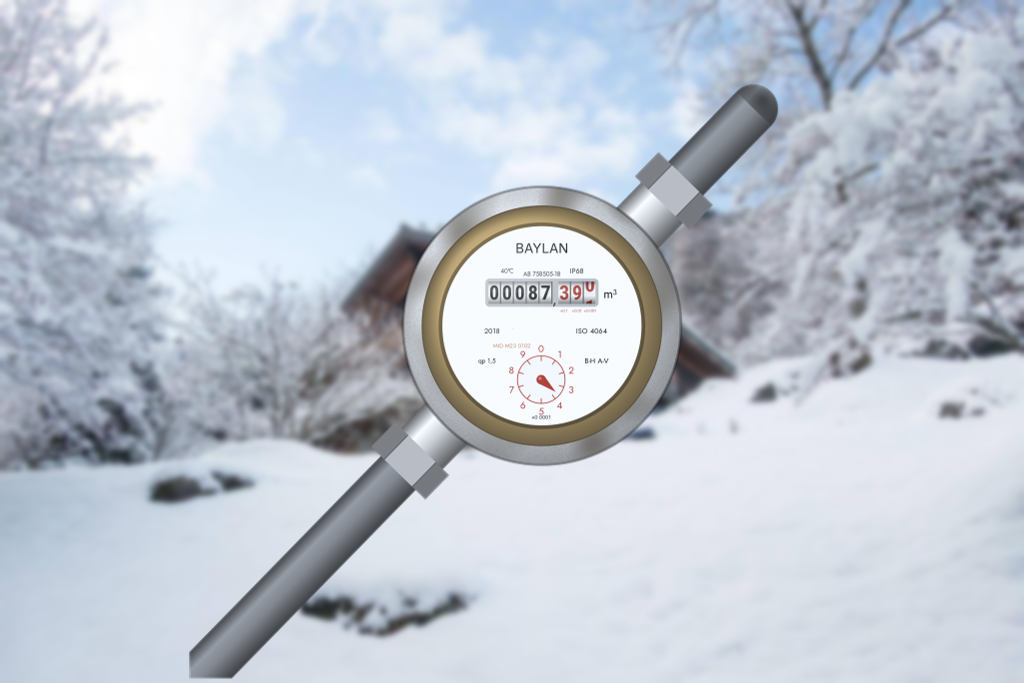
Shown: 87.3903 m³
